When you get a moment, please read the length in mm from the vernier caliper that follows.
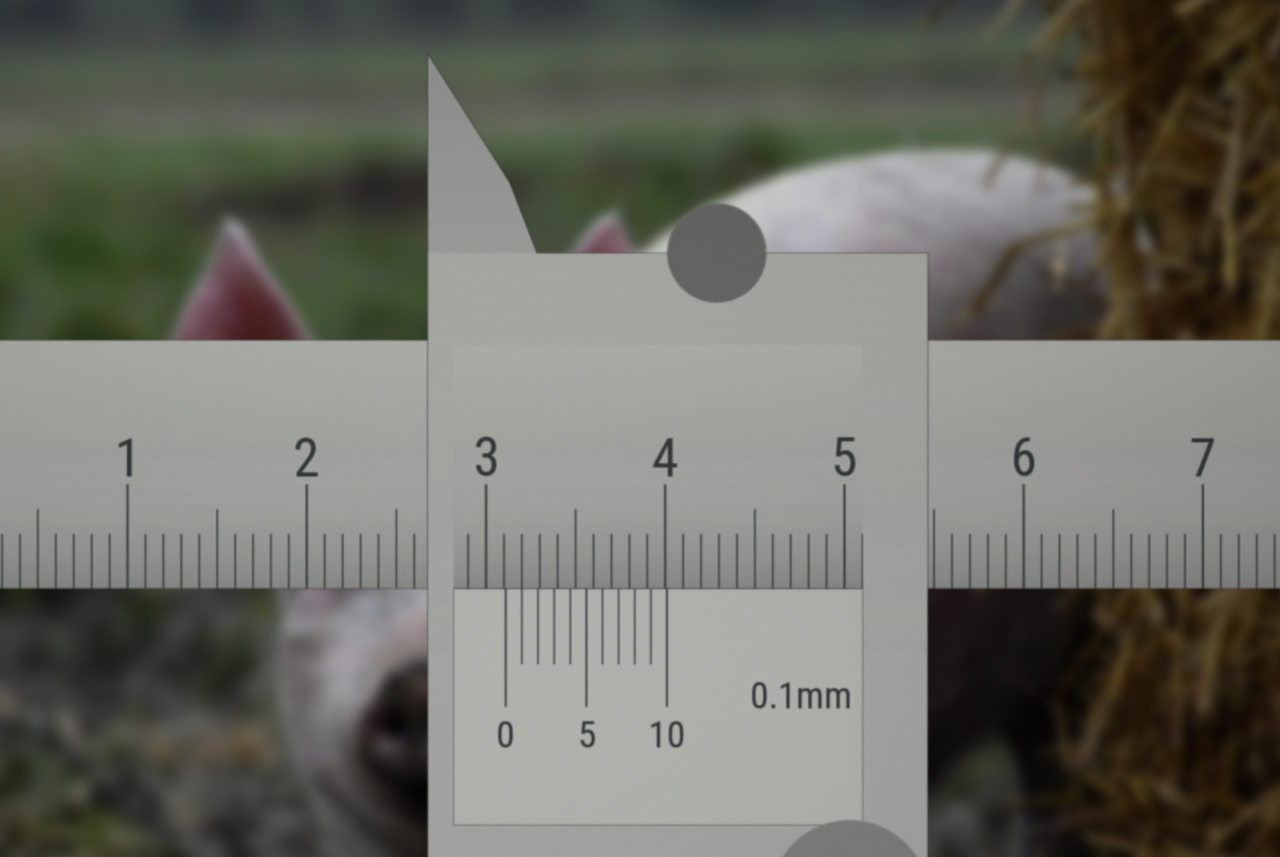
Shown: 31.1 mm
